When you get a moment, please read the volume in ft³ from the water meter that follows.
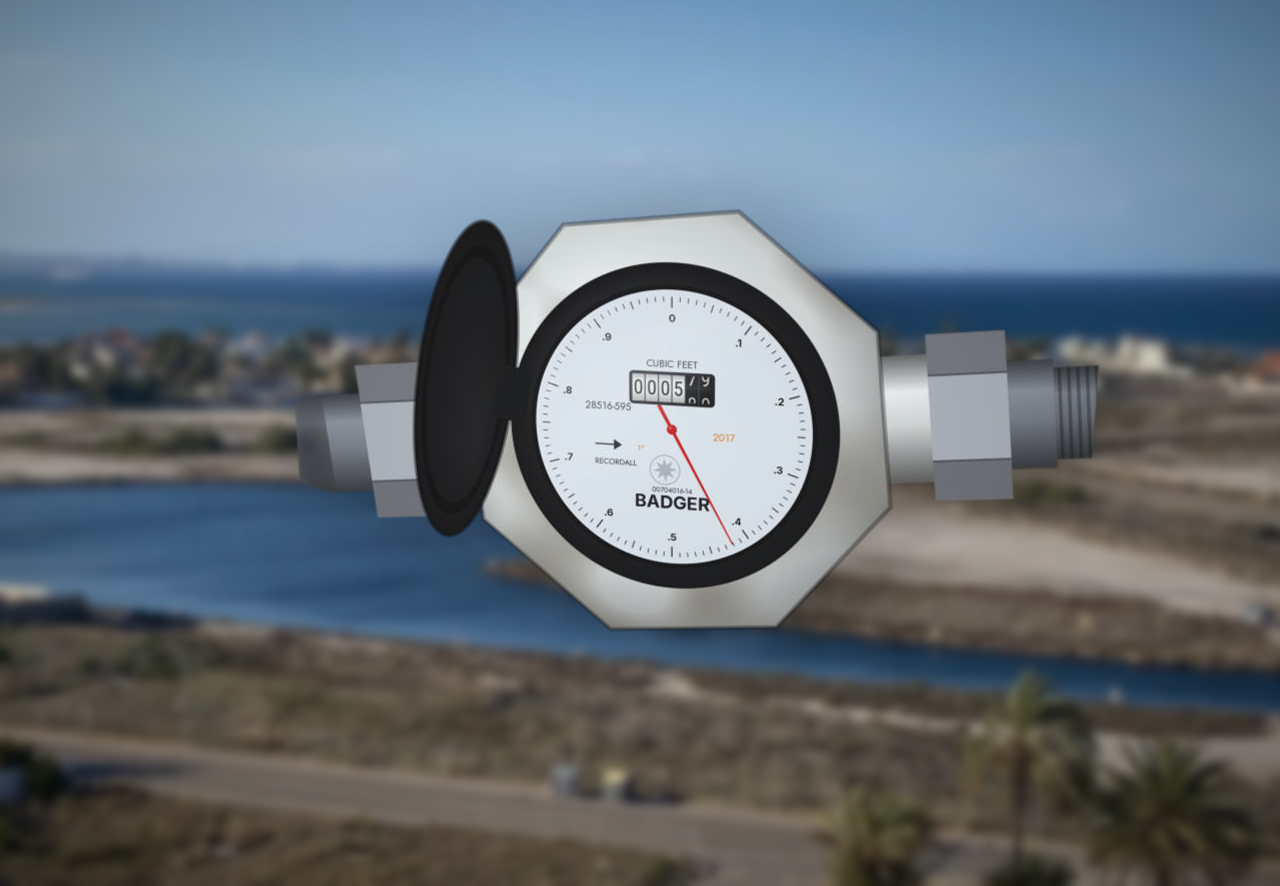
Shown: 579.42 ft³
